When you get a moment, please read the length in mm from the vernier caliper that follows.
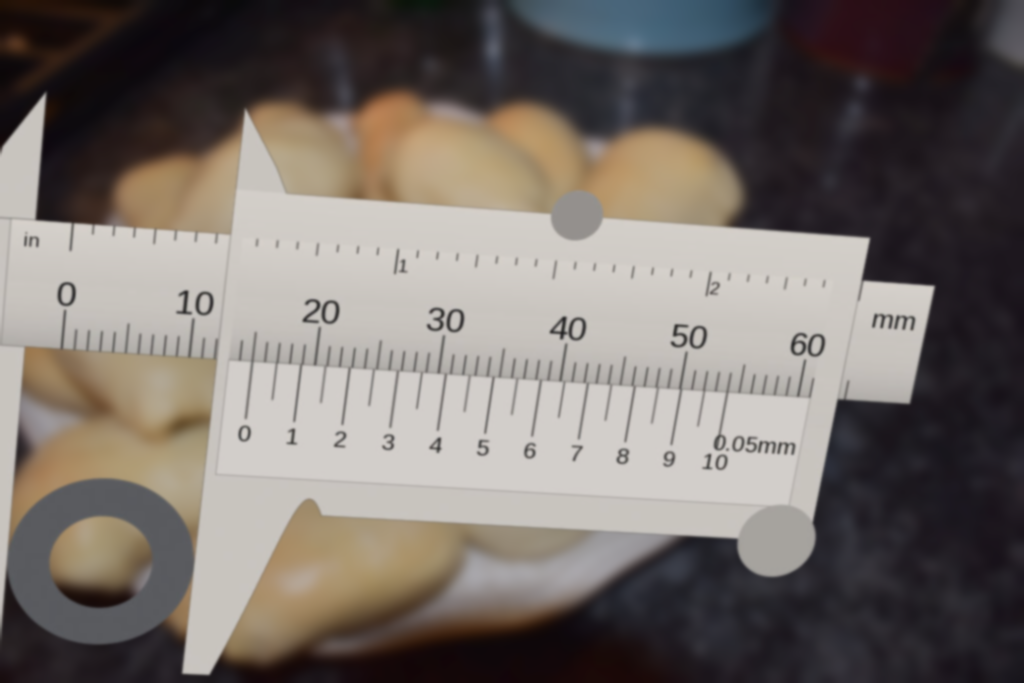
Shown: 15.0 mm
